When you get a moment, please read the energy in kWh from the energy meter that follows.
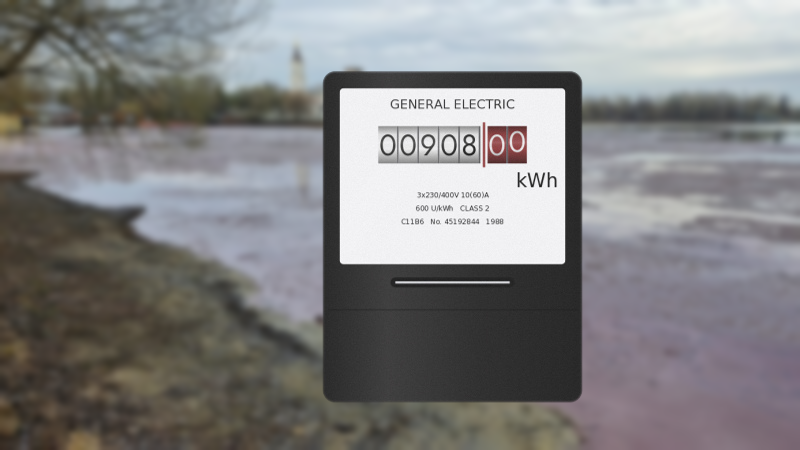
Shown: 908.00 kWh
